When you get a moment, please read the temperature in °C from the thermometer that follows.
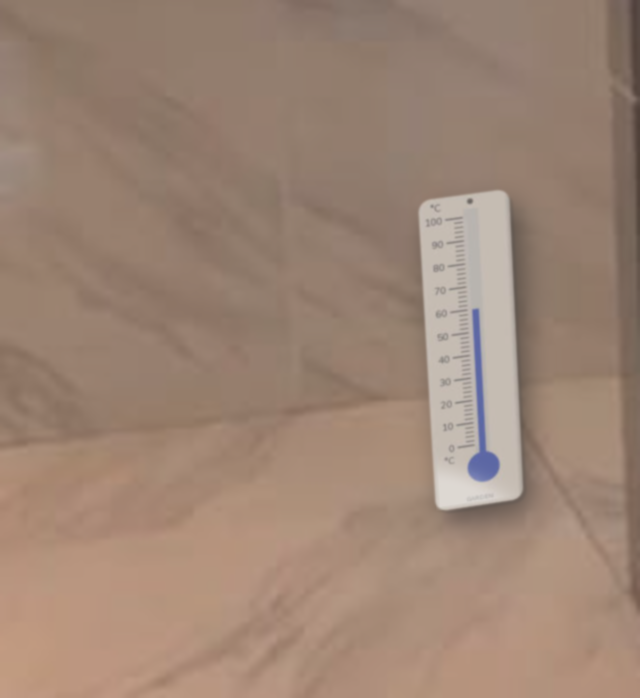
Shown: 60 °C
